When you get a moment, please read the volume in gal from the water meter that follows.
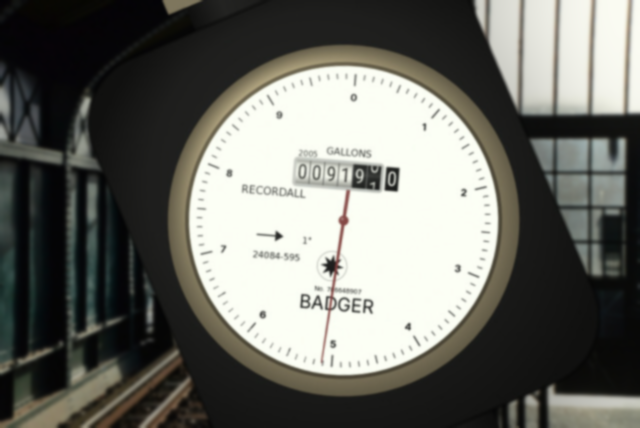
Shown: 91905.1 gal
